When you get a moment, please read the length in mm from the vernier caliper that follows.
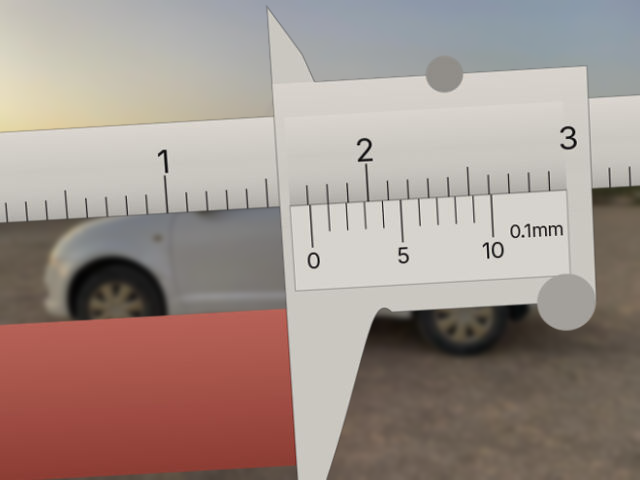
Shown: 17.1 mm
